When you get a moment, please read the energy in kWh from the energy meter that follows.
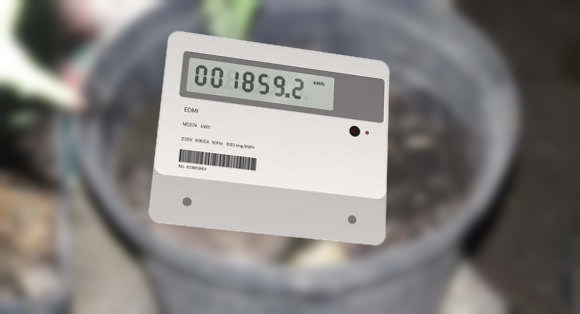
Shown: 1859.2 kWh
